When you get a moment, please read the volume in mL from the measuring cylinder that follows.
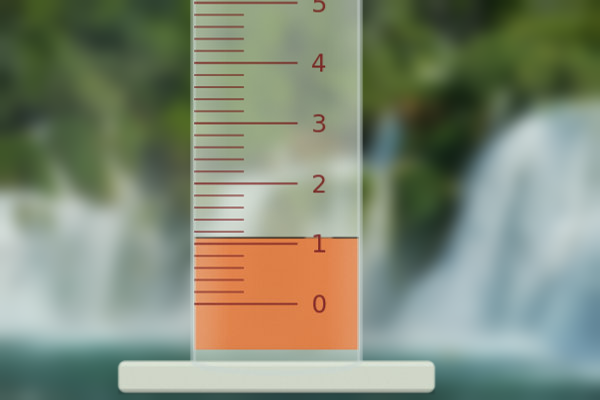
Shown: 1.1 mL
